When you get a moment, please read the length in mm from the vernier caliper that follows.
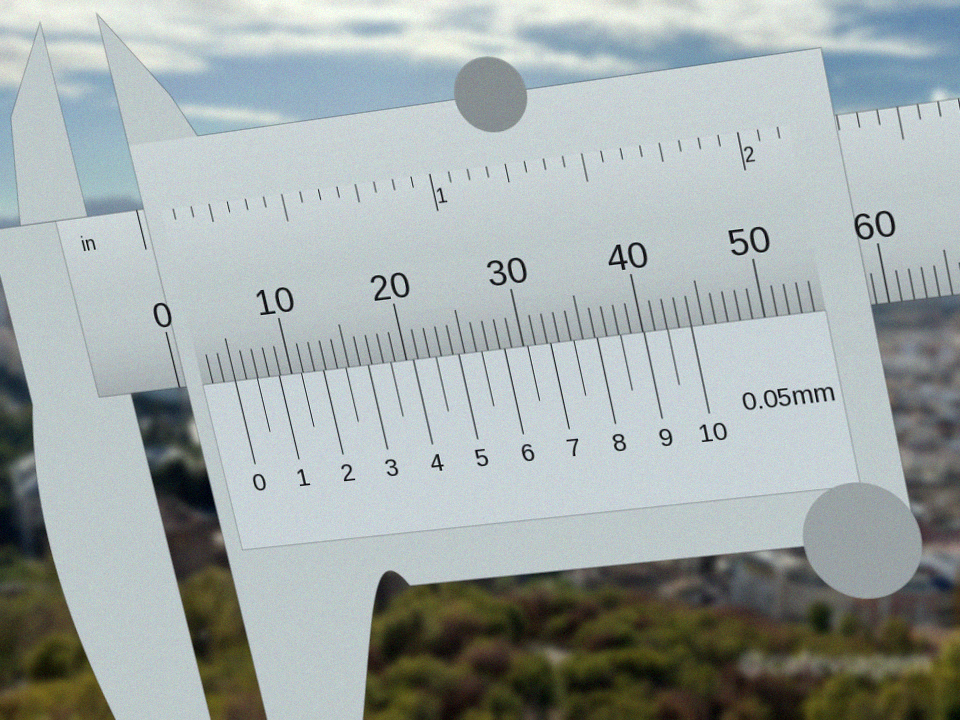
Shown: 5.0 mm
